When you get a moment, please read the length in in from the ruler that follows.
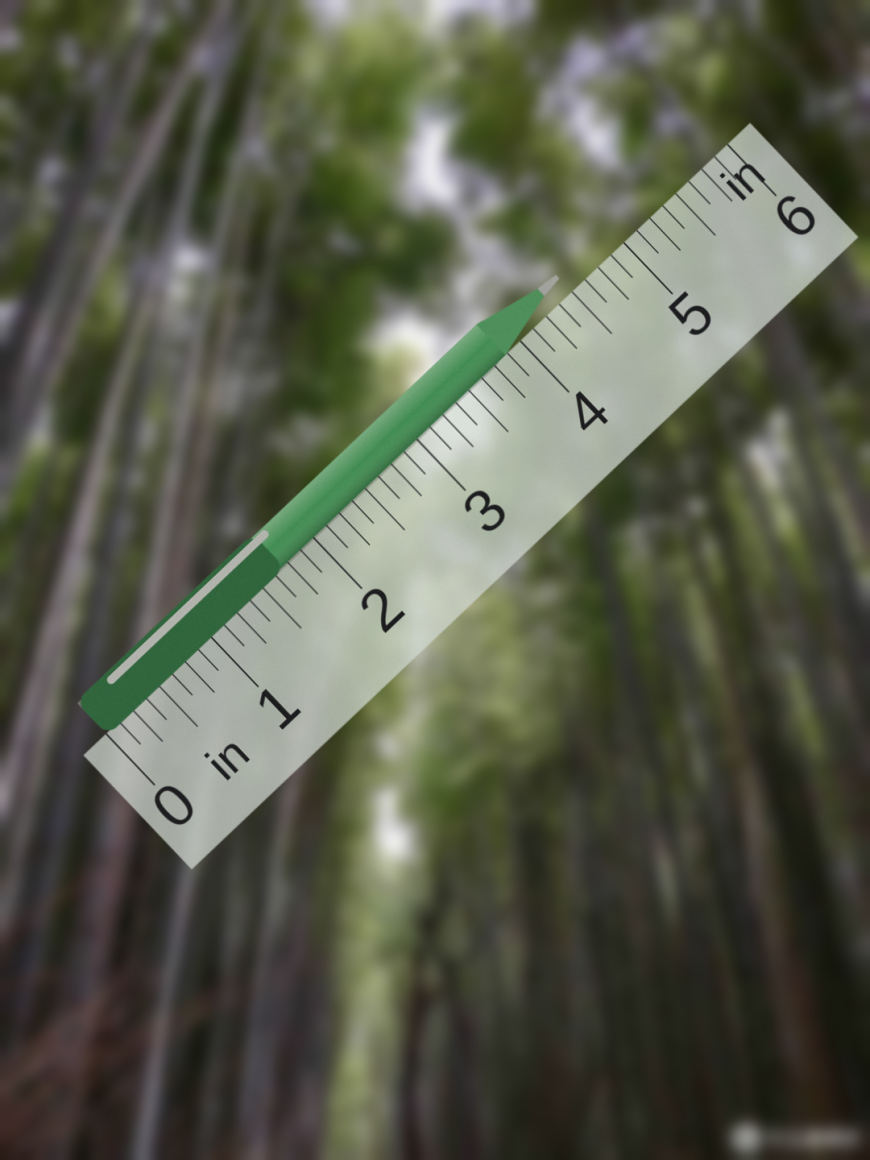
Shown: 4.5 in
